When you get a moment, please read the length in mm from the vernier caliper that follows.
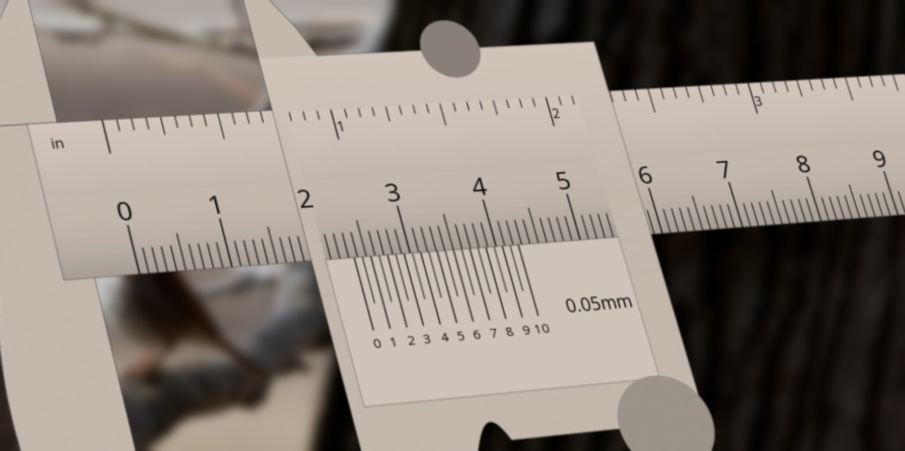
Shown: 23.6 mm
